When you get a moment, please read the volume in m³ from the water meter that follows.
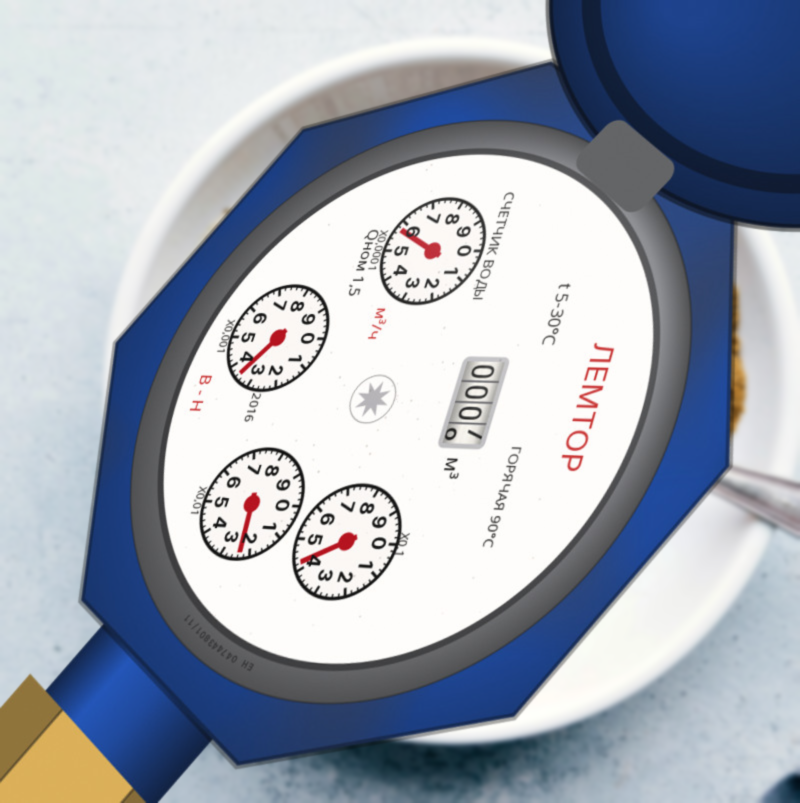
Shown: 7.4235 m³
